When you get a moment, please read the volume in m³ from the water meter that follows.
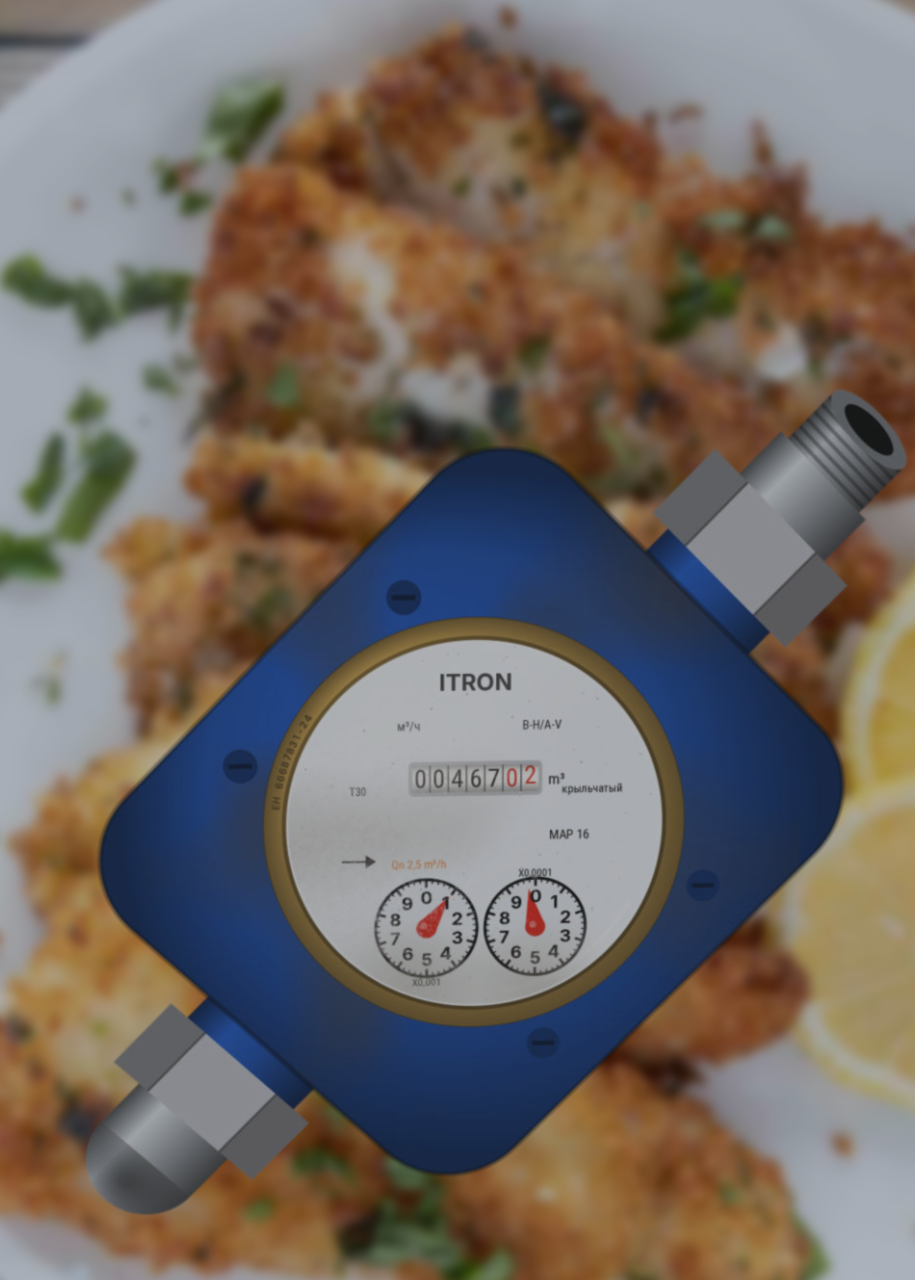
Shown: 467.0209 m³
